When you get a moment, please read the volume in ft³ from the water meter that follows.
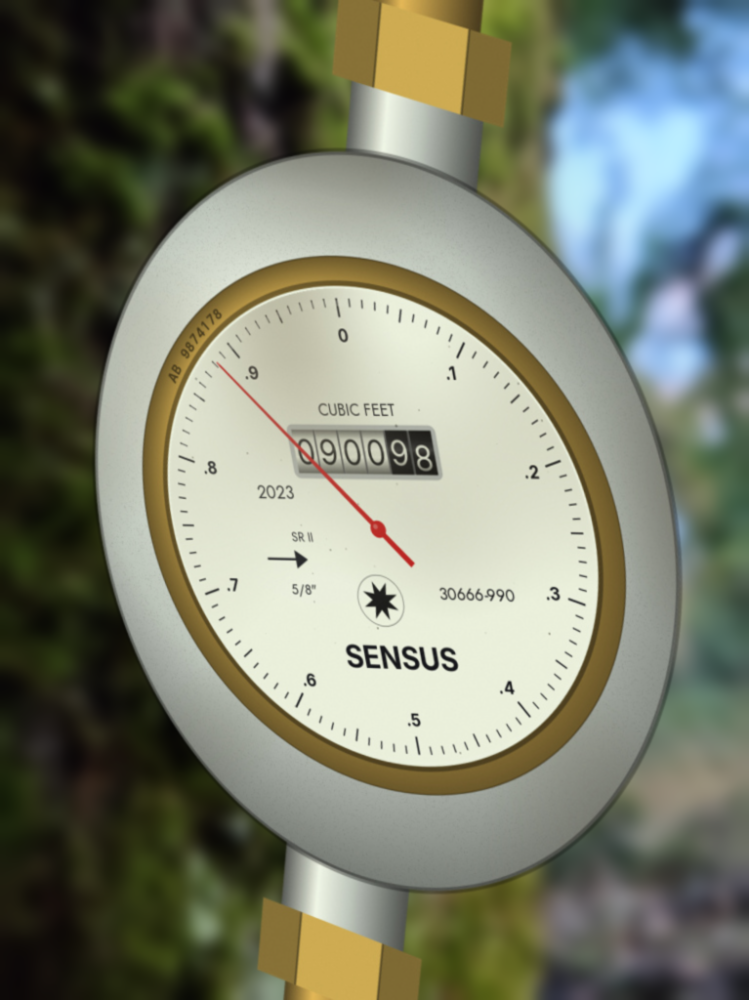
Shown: 90097.88 ft³
